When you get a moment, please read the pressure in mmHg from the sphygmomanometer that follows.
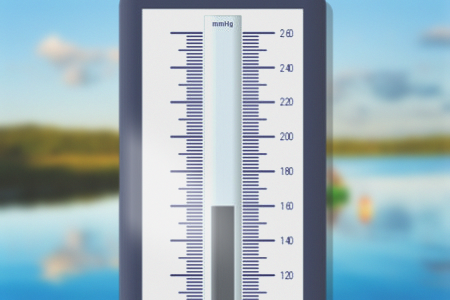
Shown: 160 mmHg
